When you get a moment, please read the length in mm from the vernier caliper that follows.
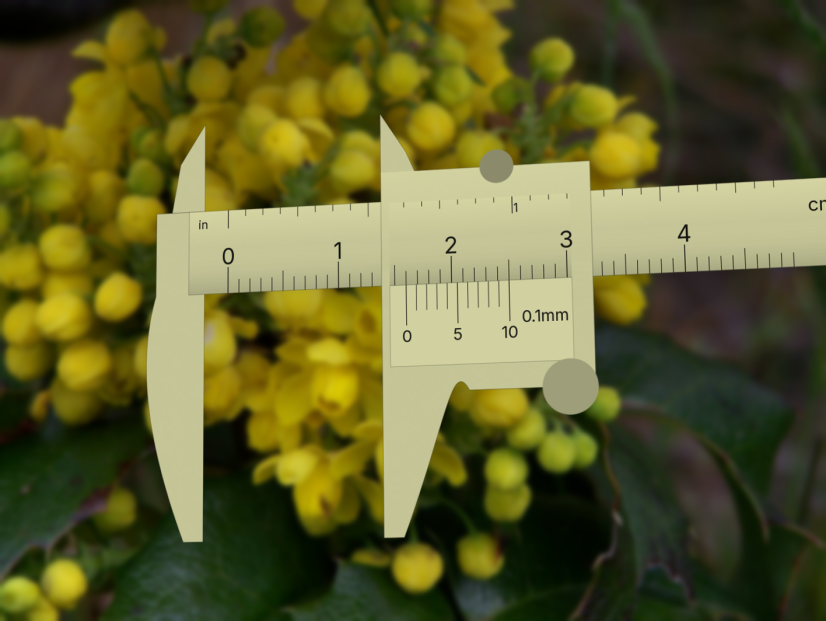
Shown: 16.0 mm
